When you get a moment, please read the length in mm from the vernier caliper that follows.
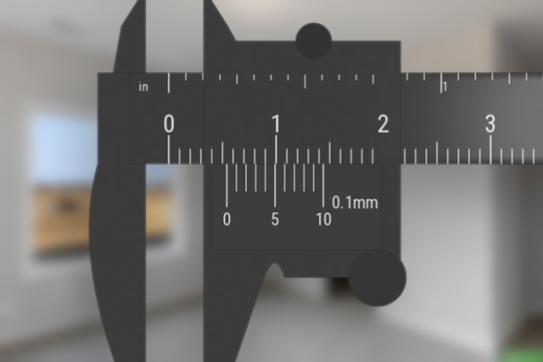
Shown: 5.4 mm
